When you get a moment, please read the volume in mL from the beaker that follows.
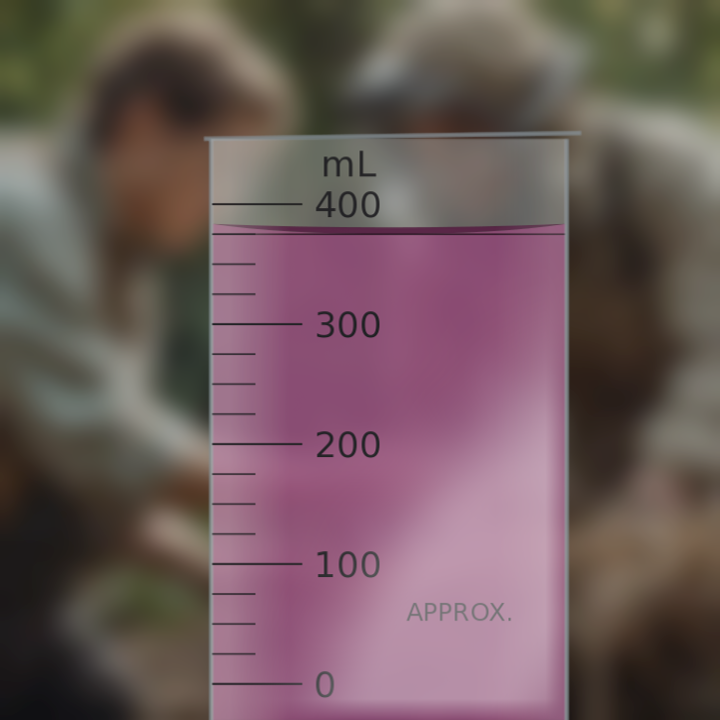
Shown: 375 mL
